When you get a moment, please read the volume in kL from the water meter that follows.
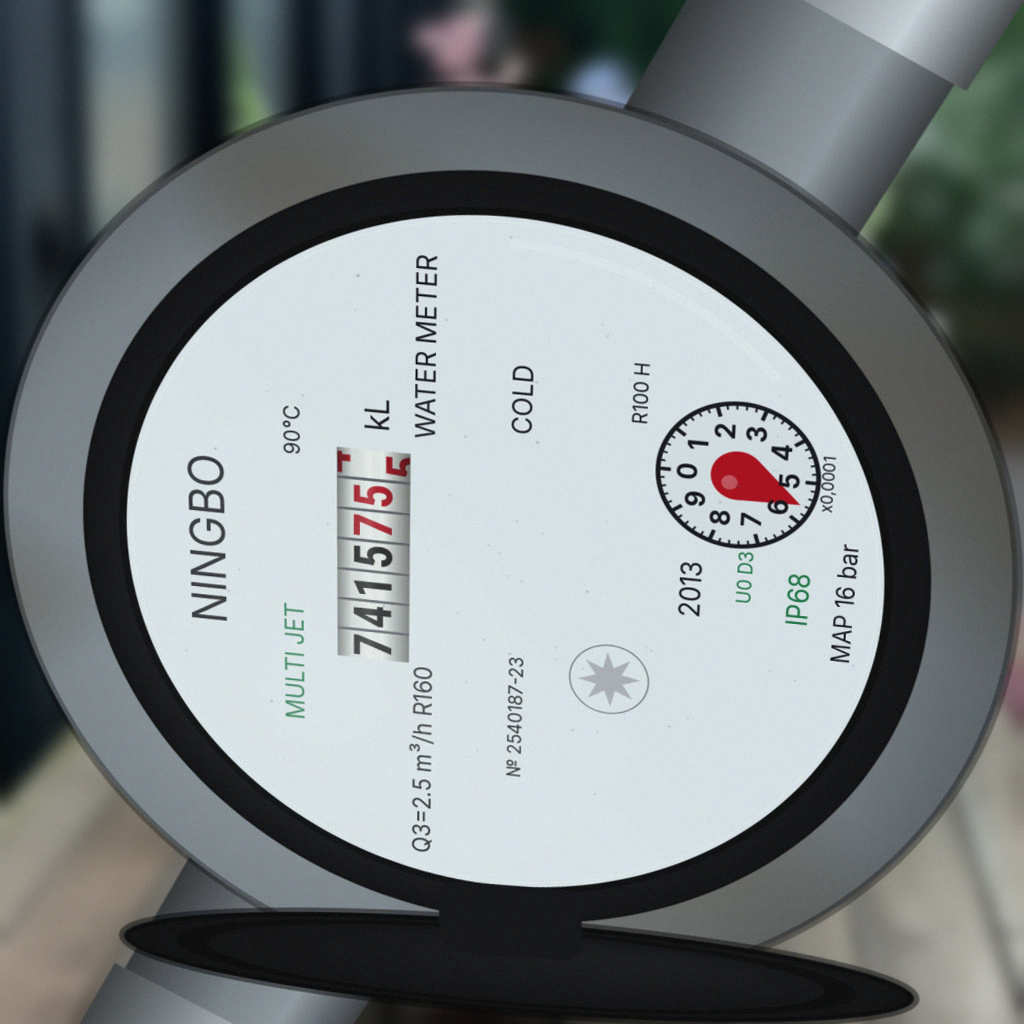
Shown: 7415.7545 kL
